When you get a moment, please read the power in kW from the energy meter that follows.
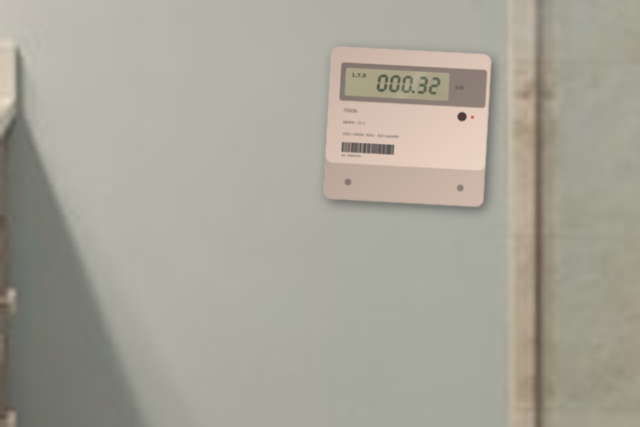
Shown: 0.32 kW
